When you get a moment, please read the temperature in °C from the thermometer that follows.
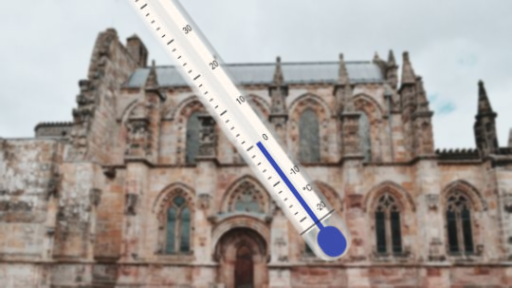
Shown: 0 °C
